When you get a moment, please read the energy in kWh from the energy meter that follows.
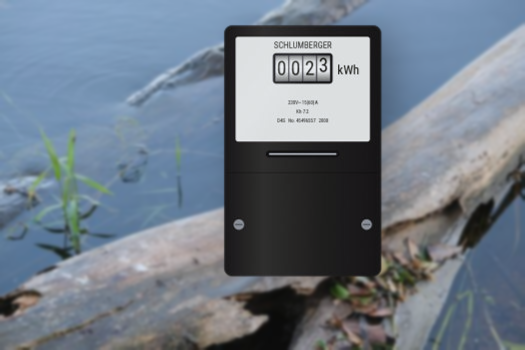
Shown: 23 kWh
